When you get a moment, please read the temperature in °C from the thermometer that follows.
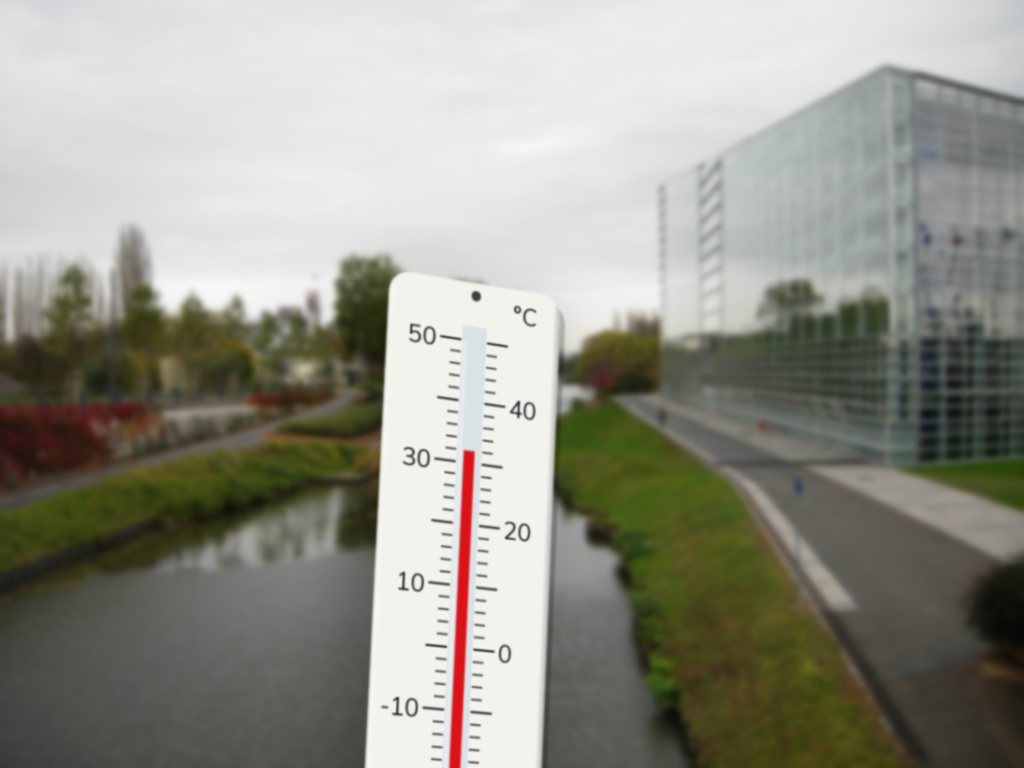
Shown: 32 °C
